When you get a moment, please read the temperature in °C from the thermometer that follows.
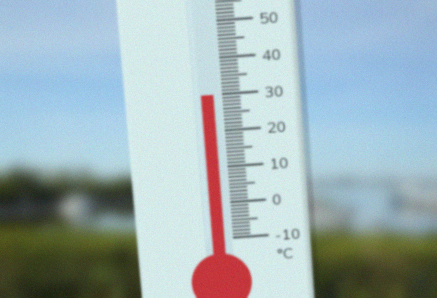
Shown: 30 °C
